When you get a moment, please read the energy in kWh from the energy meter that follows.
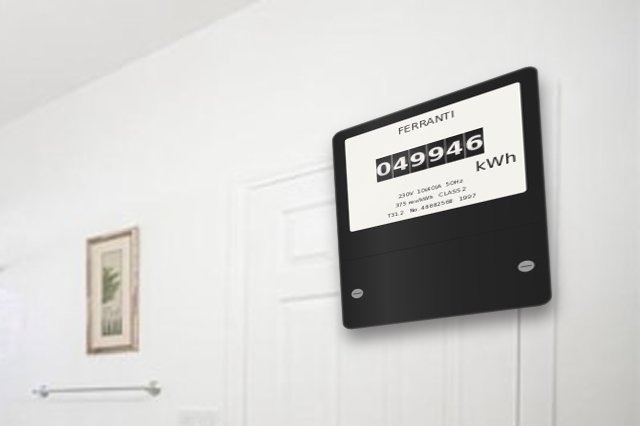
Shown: 49946 kWh
